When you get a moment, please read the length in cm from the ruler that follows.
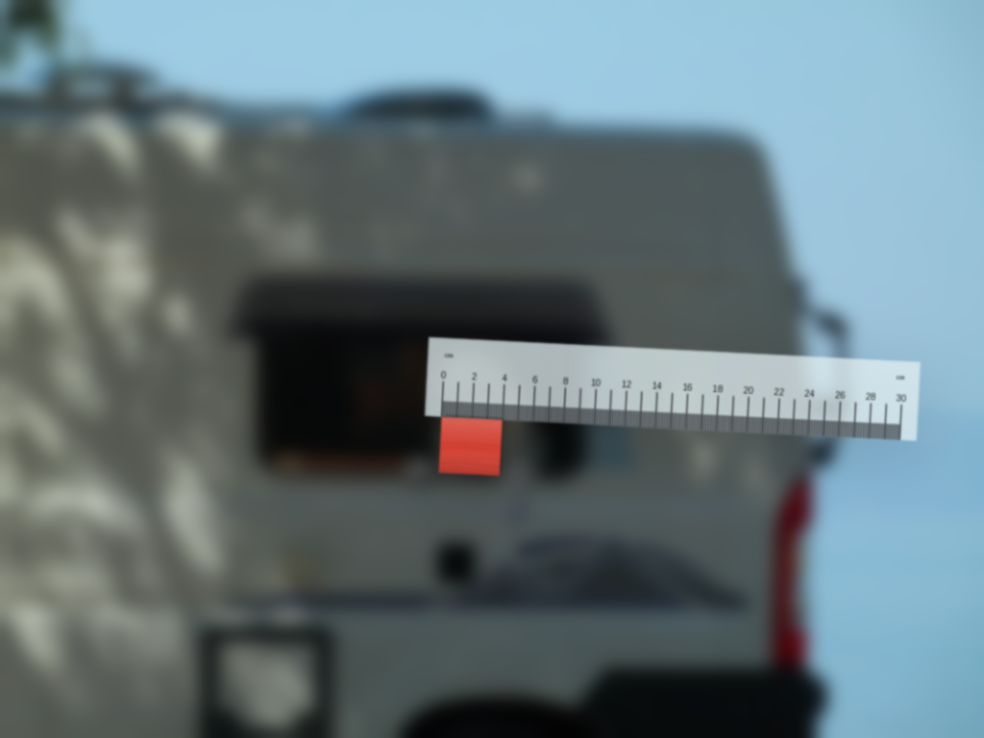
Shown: 4 cm
